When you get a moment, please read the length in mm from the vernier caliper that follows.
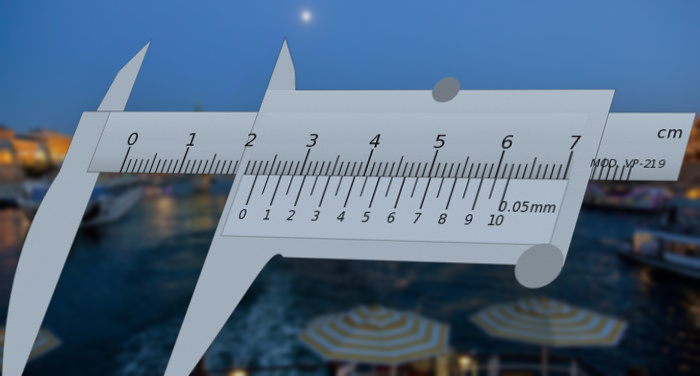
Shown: 23.0 mm
